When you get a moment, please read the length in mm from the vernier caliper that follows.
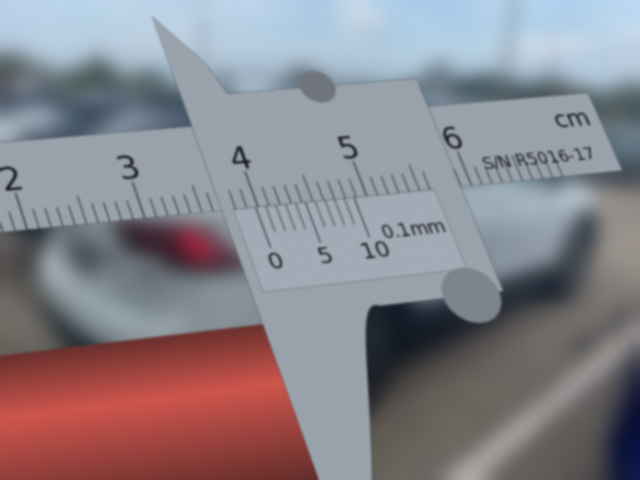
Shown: 39.8 mm
